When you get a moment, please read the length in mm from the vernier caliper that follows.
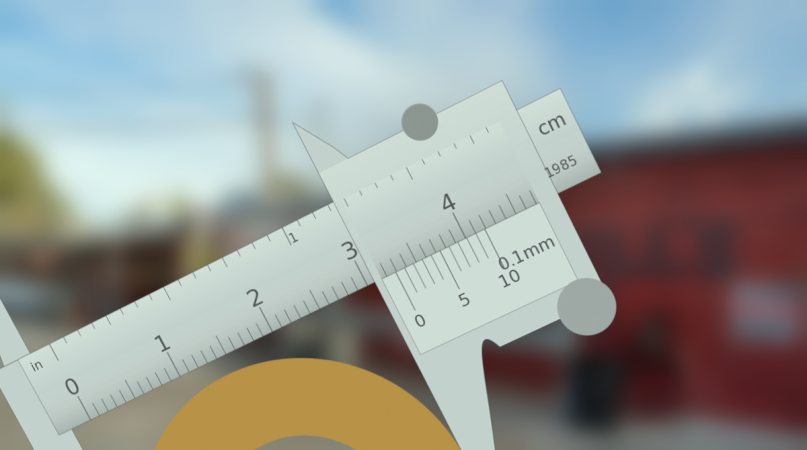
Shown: 32.9 mm
